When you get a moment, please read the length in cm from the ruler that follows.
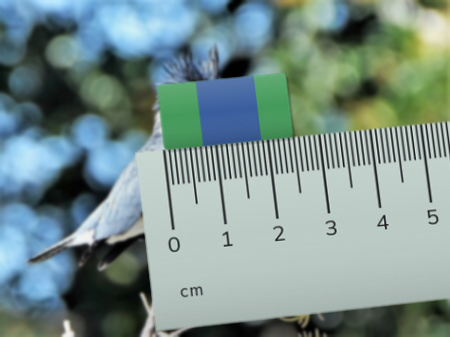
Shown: 2.5 cm
